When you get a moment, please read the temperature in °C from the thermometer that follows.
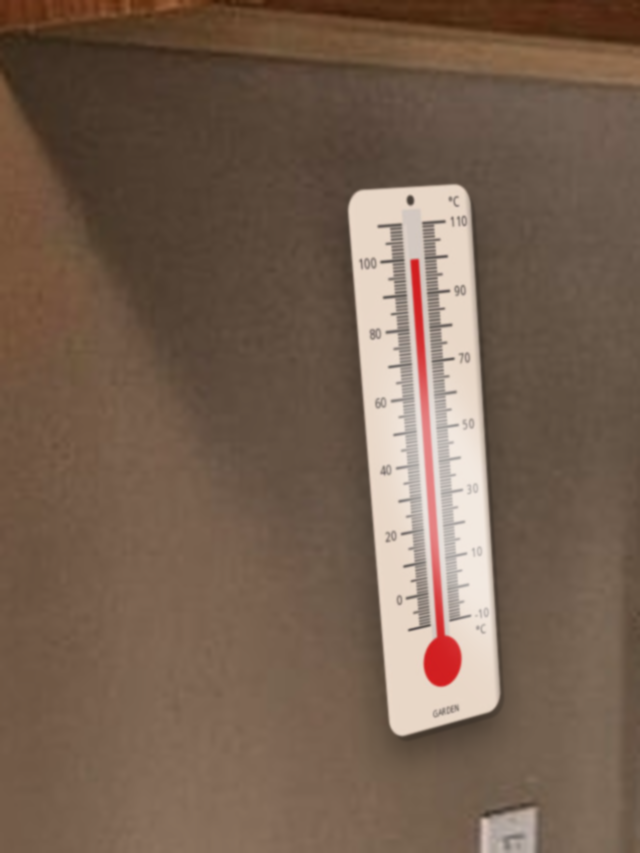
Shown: 100 °C
